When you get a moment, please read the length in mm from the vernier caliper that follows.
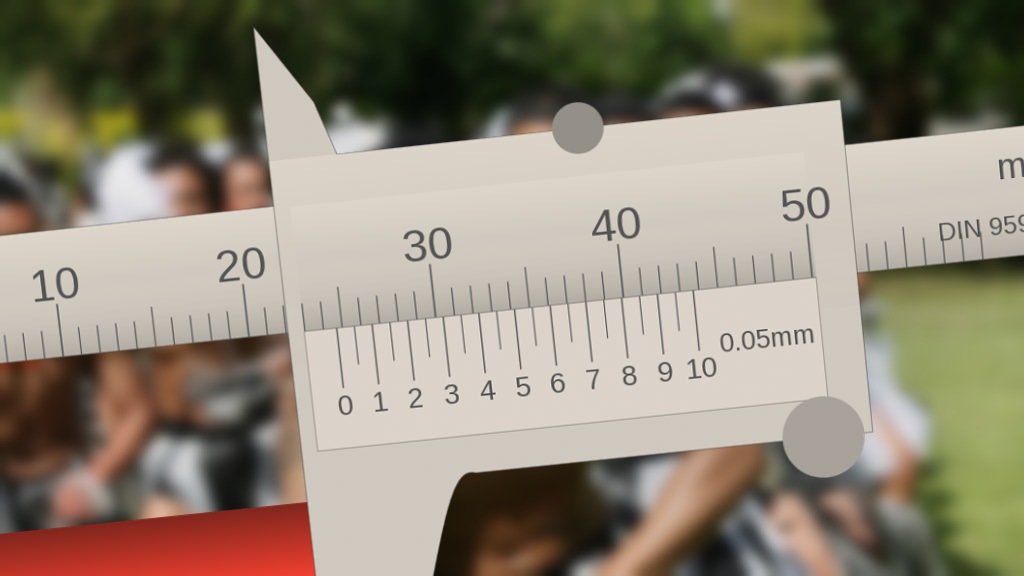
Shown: 24.7 mm
